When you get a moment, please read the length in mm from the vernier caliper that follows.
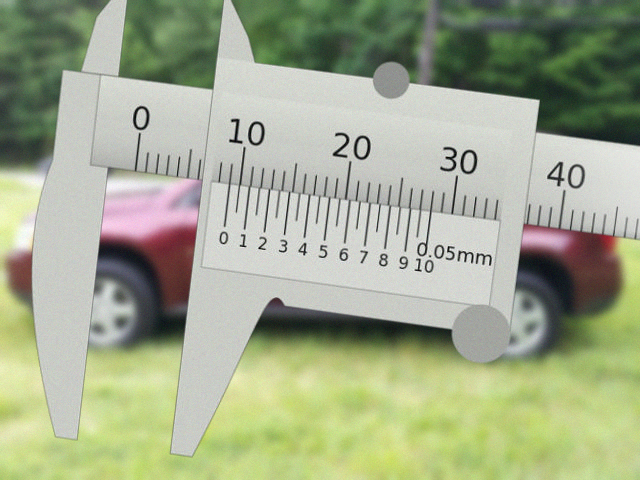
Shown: 9.0 mm
